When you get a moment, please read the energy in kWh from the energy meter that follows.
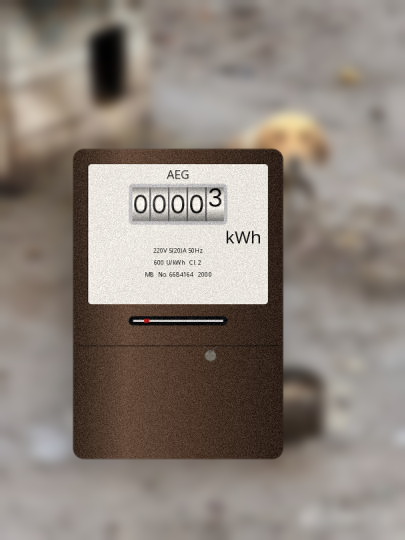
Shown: 3 kWh
